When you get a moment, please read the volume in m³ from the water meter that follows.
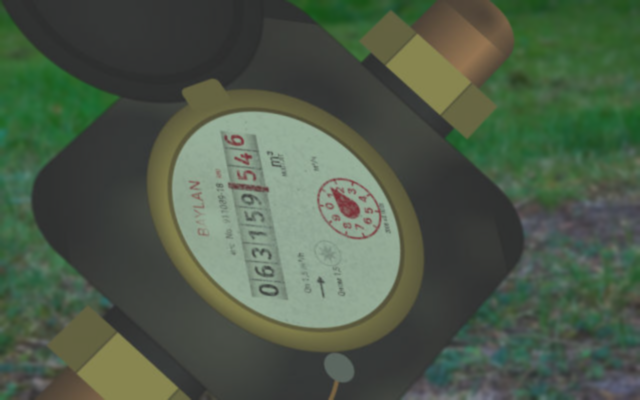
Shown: 63159.5461 m³
